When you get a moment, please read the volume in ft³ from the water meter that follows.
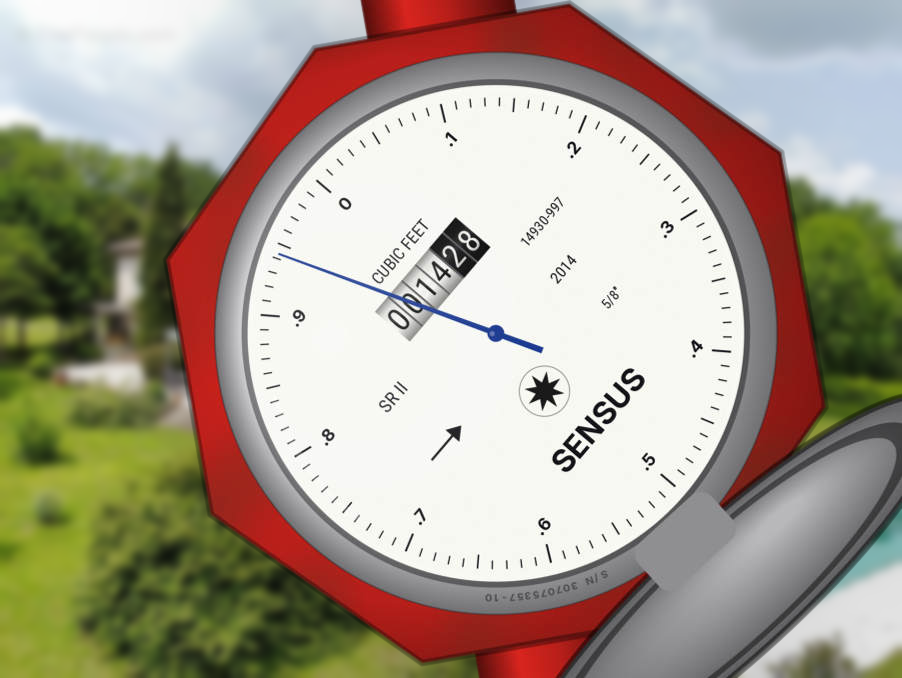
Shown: 1427.94 ft³
